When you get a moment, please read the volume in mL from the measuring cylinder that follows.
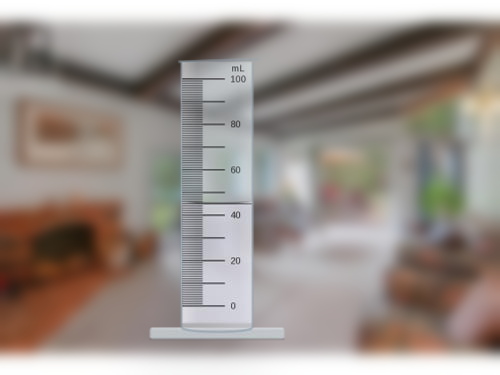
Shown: 45 mL
